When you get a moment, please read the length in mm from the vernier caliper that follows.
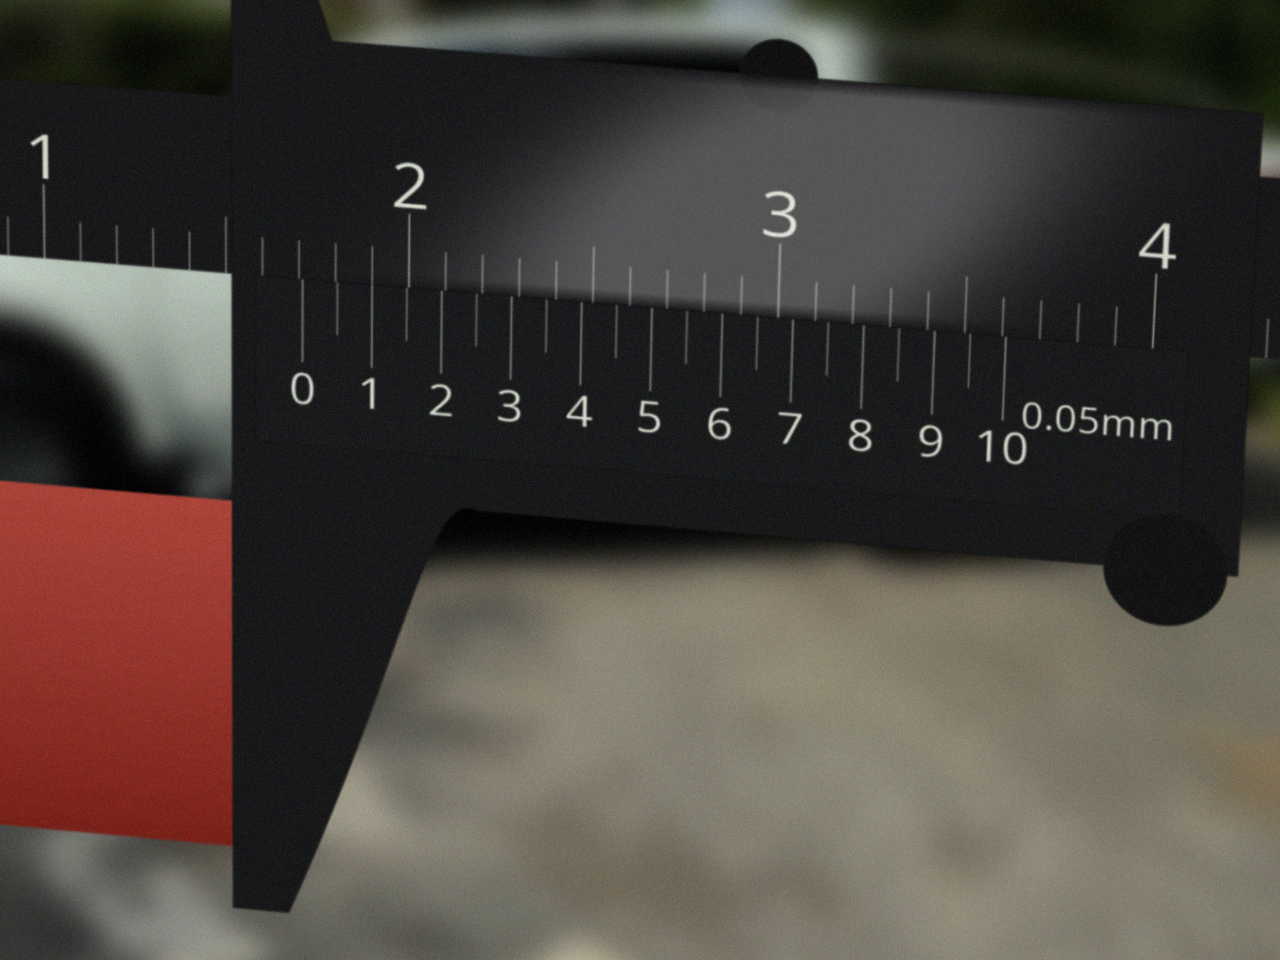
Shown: 17.10 mm
